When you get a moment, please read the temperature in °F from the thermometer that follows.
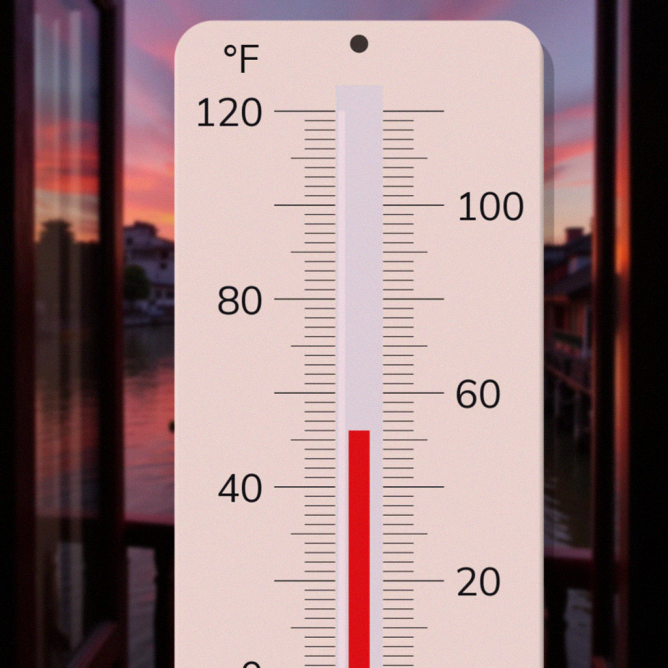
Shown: 52 °F
